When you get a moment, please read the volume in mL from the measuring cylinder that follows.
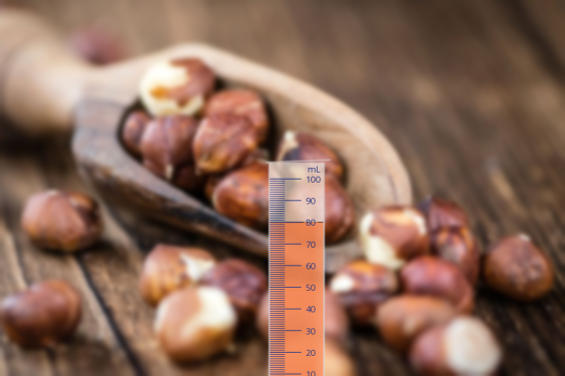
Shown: 80 mL
